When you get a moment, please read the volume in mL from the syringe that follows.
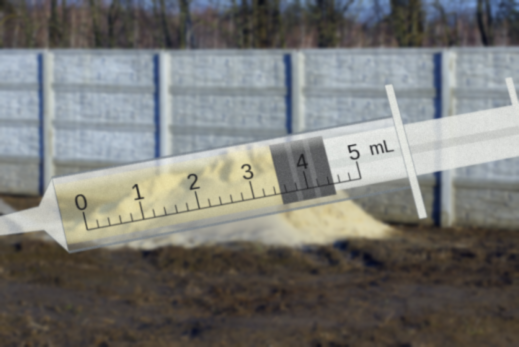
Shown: 3.5 mL
